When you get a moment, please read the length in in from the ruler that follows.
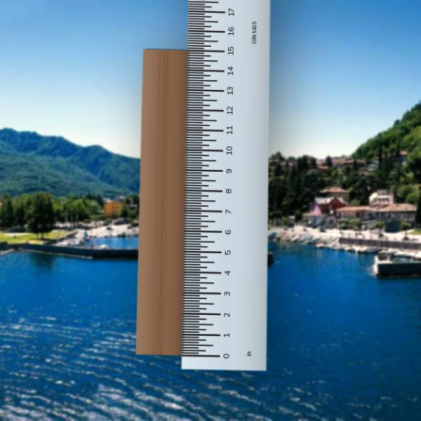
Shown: 15 in
